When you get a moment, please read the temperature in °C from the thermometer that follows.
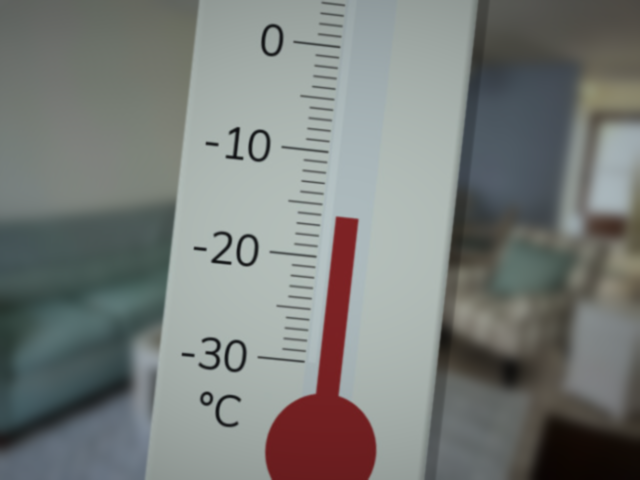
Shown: -16 °C
